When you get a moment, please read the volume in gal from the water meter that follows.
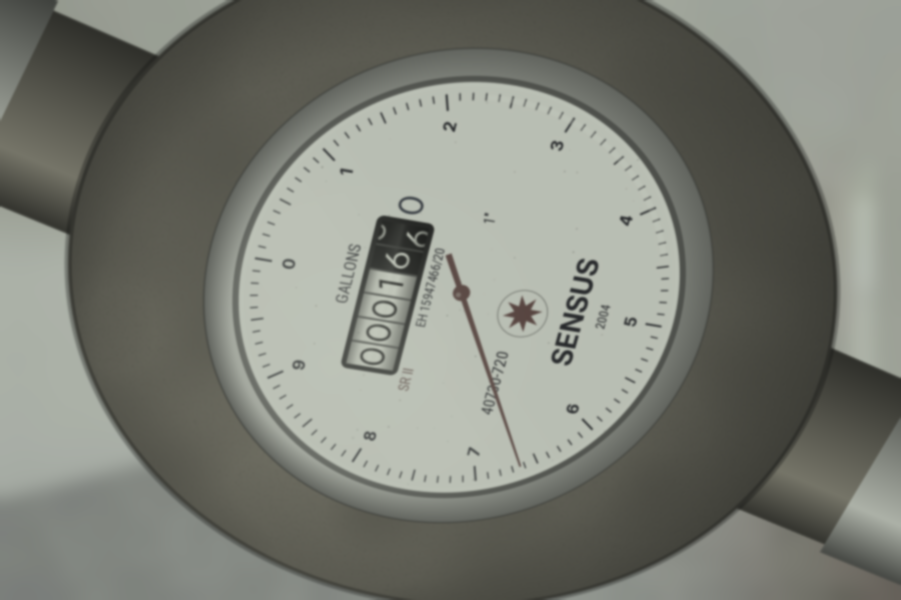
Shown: 1656.6 gal
